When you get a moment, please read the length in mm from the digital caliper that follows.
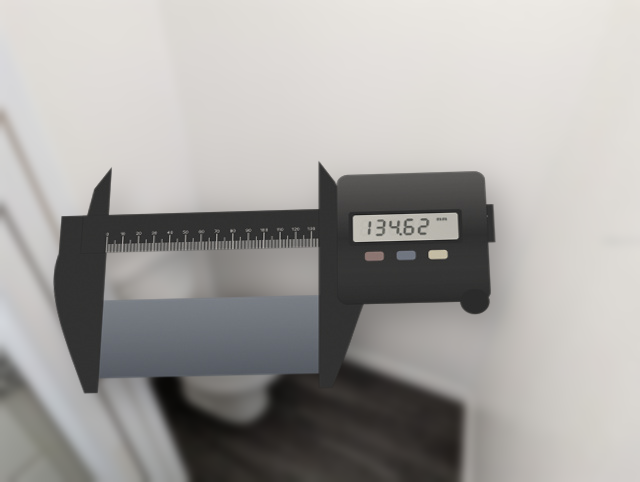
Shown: 134.62 mm
